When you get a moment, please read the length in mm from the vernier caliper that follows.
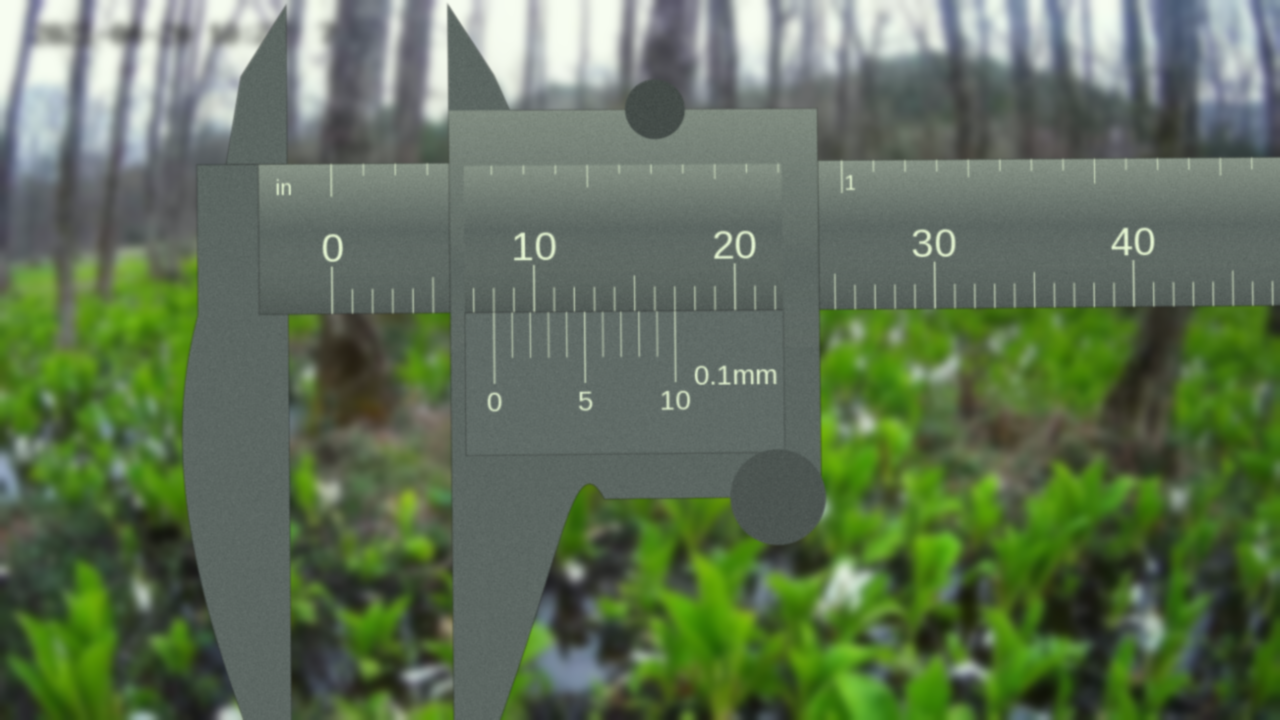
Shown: 8.0 mm
